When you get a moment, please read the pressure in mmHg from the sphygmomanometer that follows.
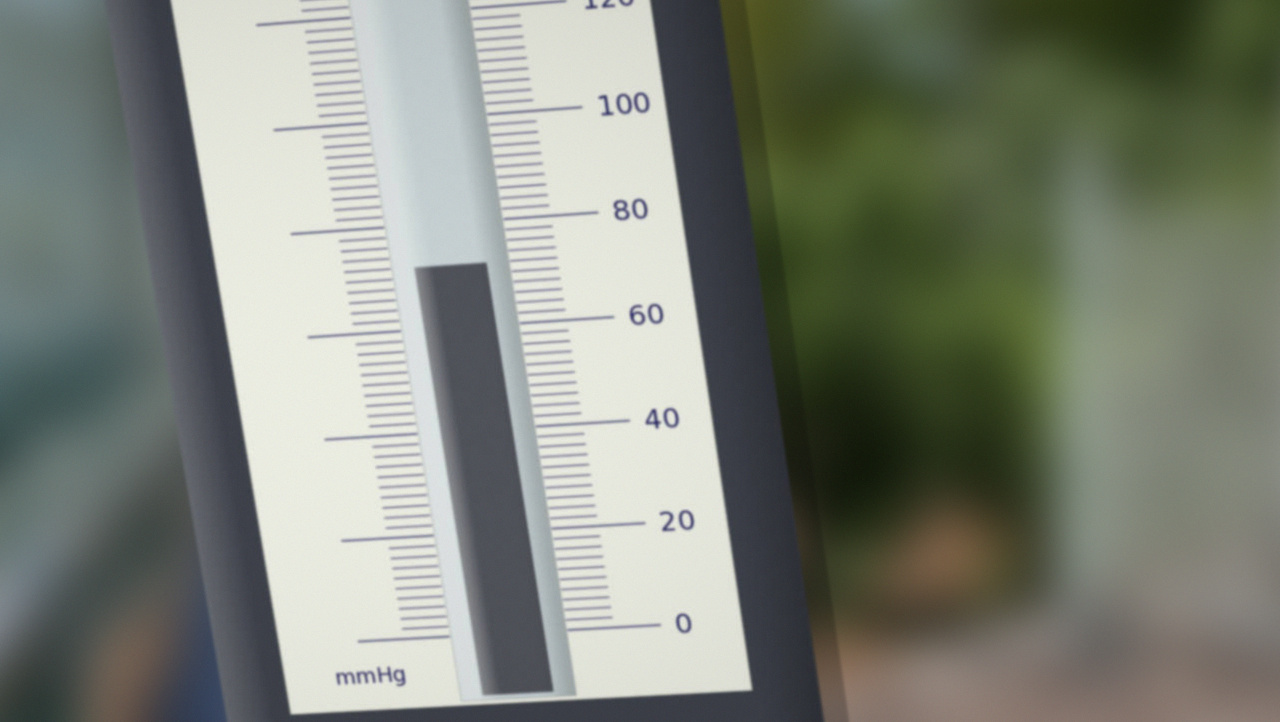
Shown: 72 mmHg
